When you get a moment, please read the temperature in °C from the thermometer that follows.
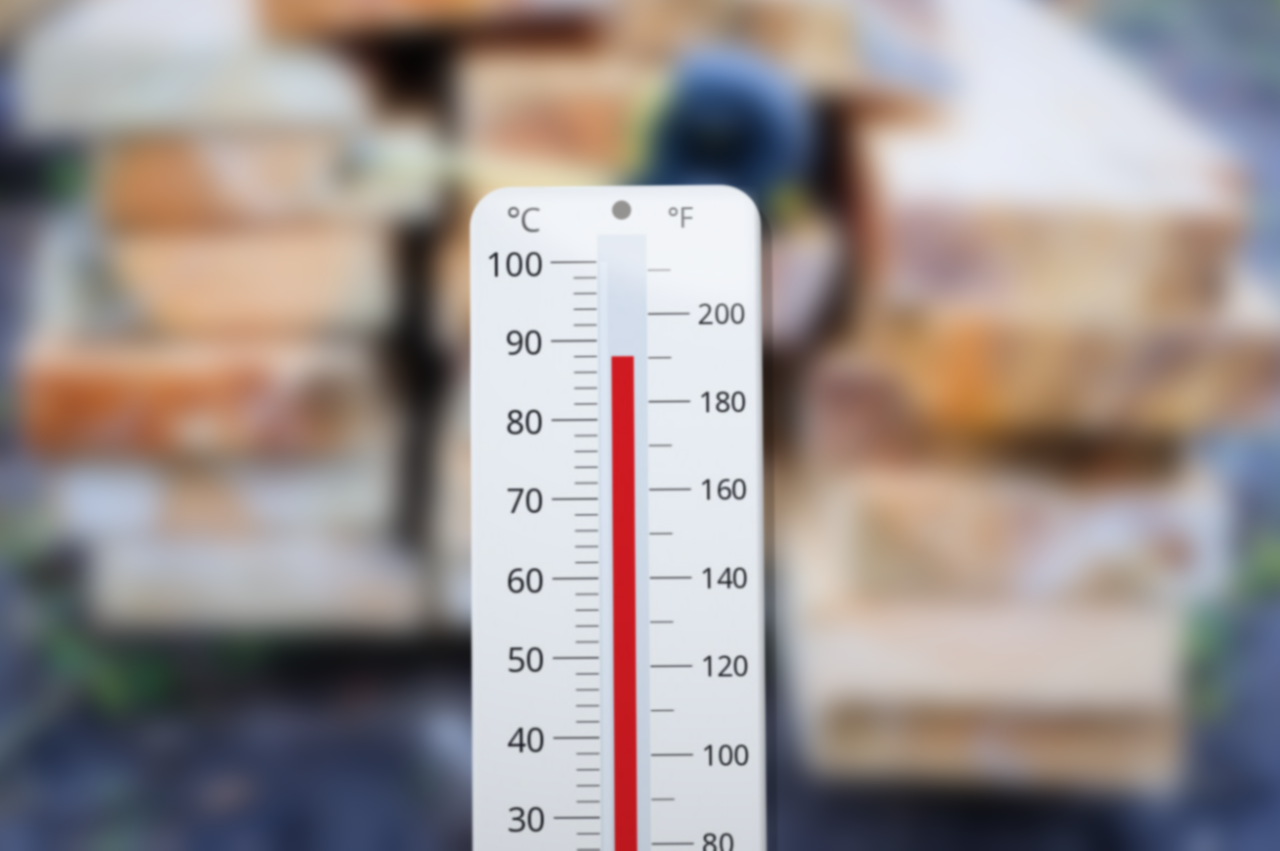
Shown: 88 °C
